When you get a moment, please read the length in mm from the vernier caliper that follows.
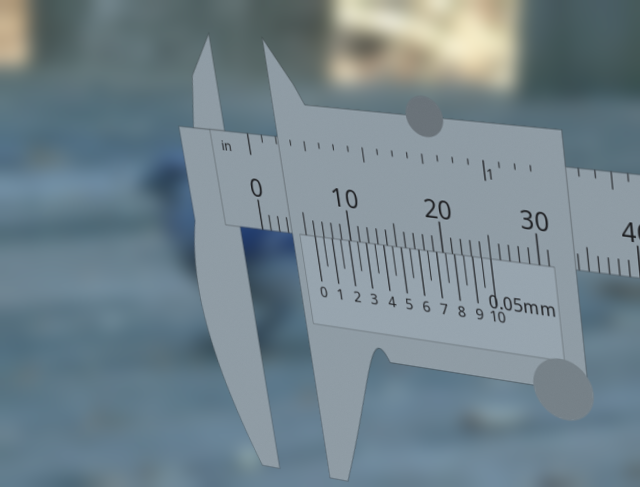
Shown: 6.0 mm
